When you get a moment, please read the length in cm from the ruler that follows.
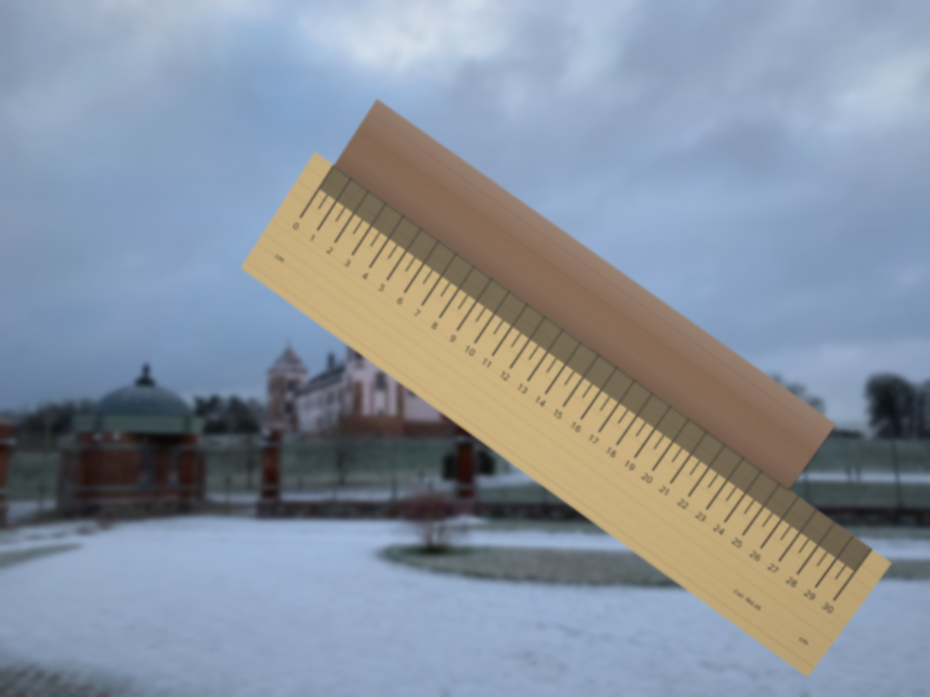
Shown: 25.5 cm
